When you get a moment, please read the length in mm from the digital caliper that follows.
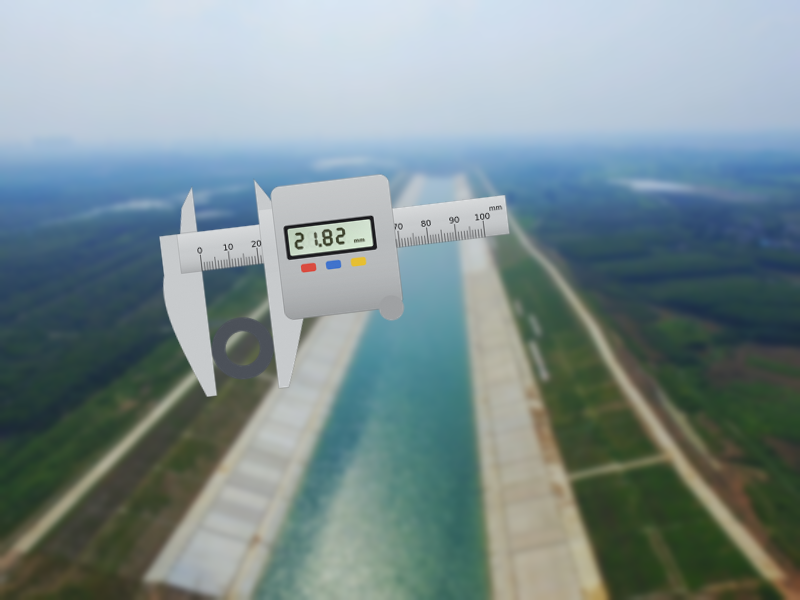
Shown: 21.82 mm
